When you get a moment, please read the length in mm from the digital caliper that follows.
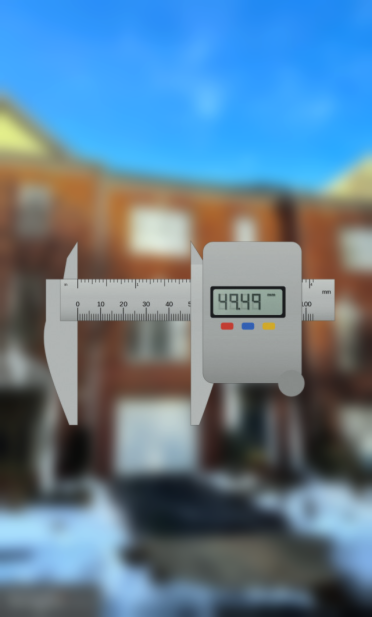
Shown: 49.49 mm
